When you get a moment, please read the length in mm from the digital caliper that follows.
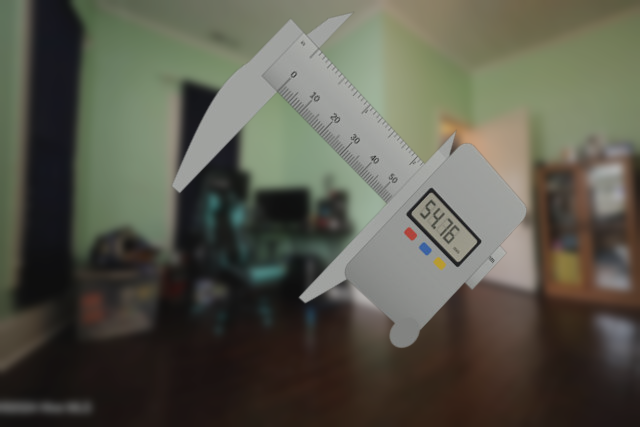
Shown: 54.76 mm
